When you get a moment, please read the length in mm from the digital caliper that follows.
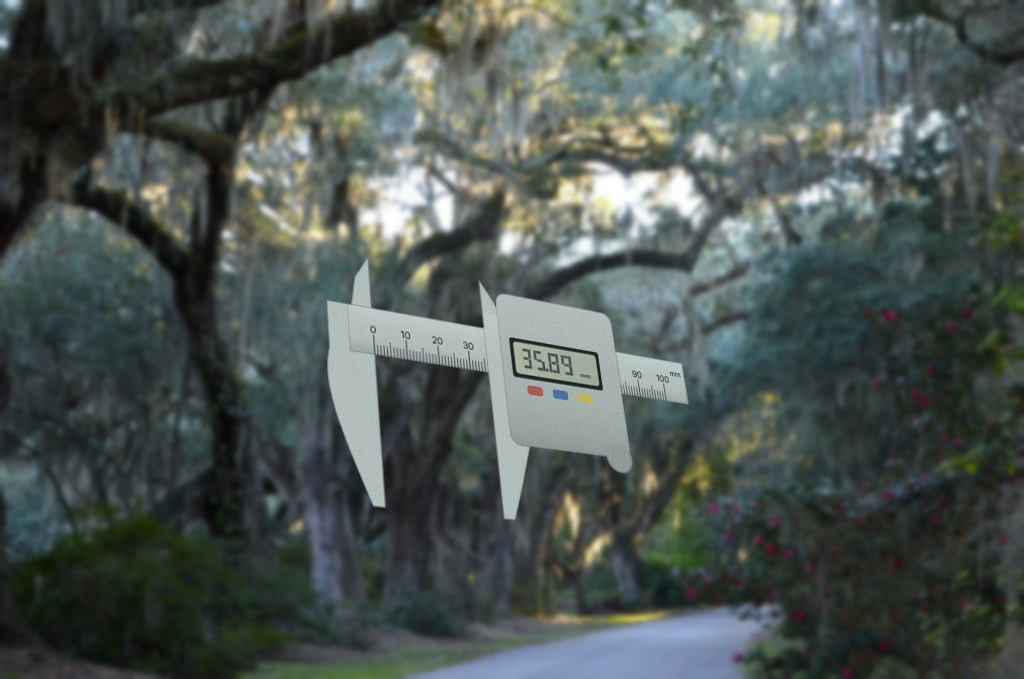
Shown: 35.89 mm
